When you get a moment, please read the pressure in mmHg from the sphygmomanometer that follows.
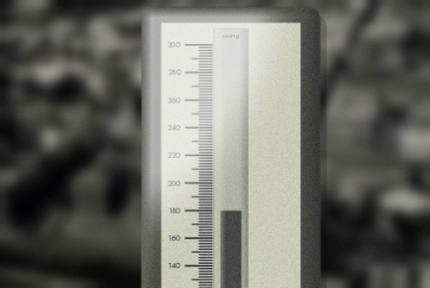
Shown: 180 mmHg
